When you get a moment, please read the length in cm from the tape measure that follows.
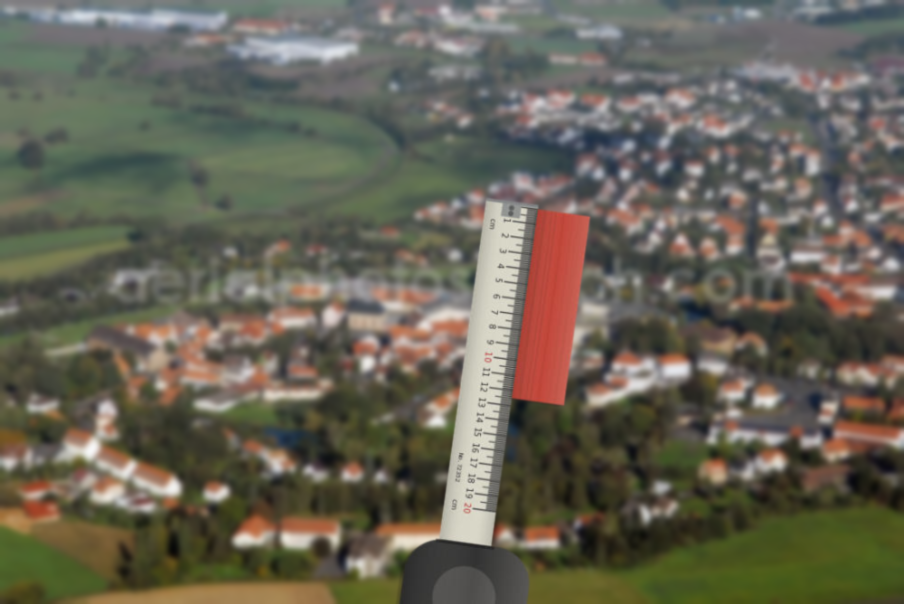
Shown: 12.5 cm
